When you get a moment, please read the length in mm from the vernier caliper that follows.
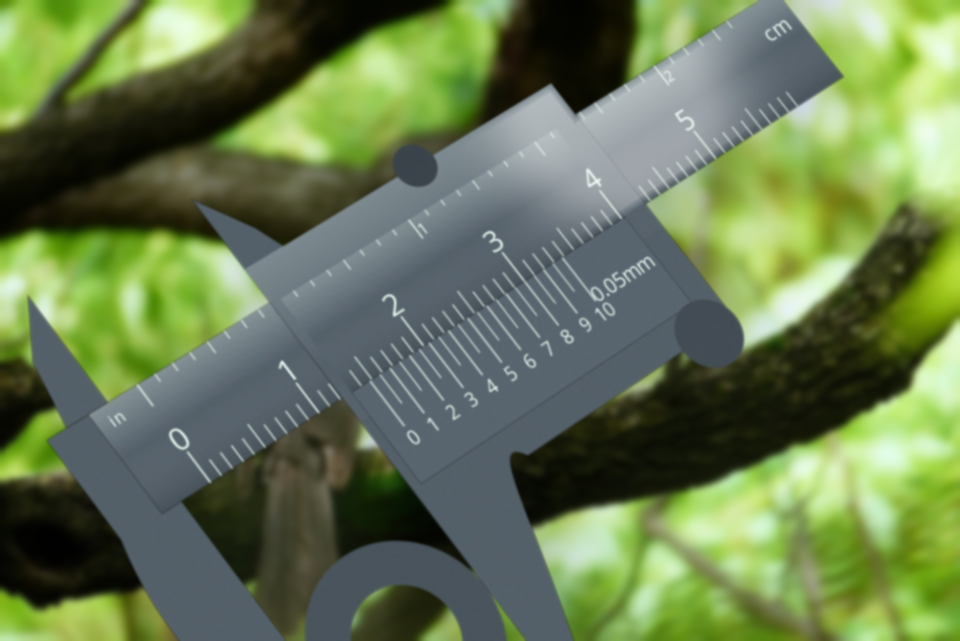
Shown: 14.8 mm
